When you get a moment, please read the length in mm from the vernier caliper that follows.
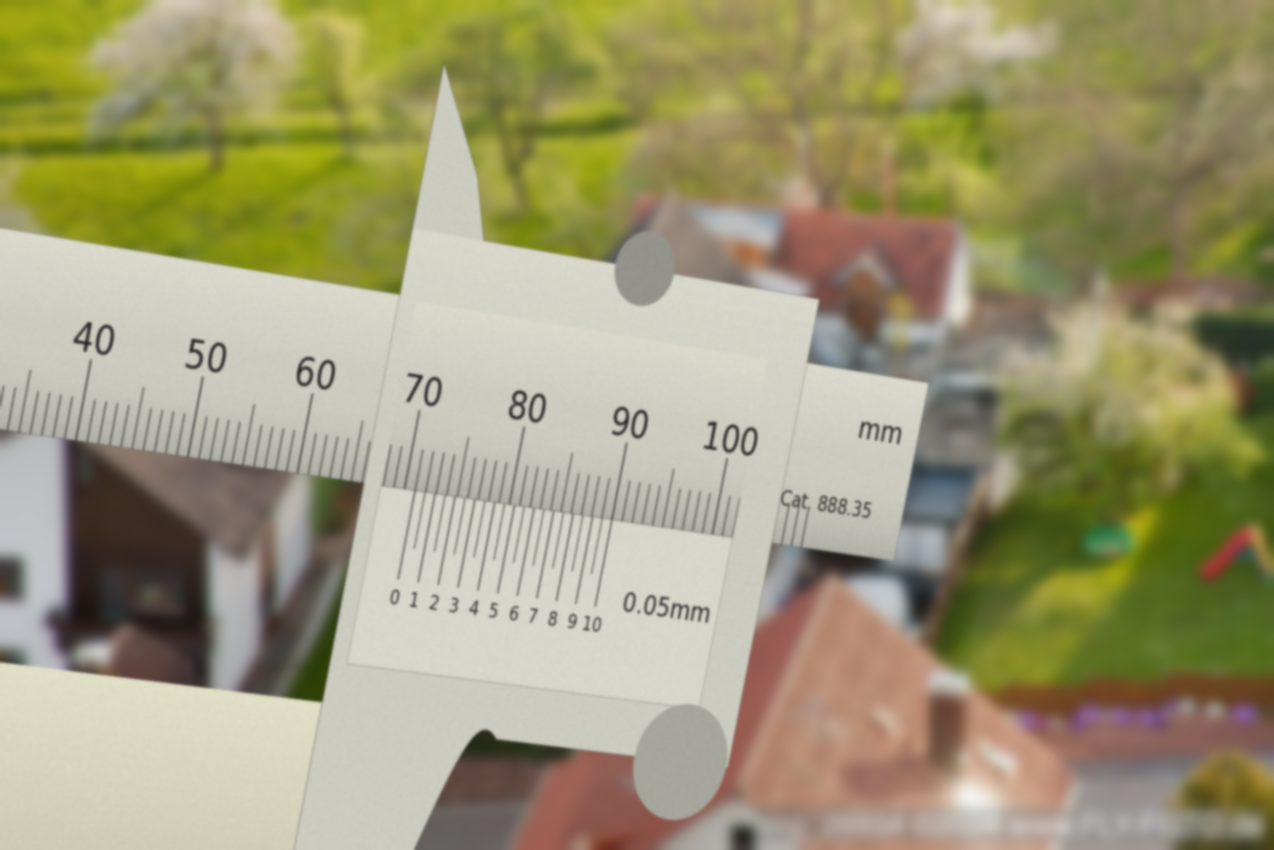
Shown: 71.0 mm
